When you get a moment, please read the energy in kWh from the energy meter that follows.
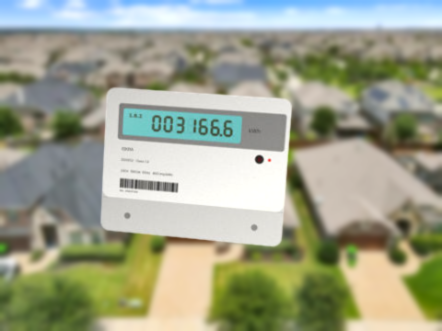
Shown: 3166.6 kWh
